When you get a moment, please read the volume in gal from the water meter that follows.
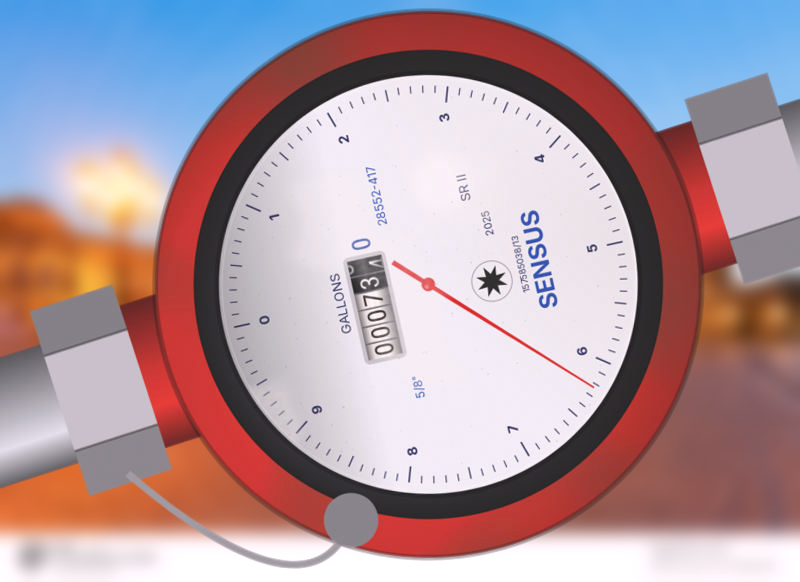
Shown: 7336.2 gal
